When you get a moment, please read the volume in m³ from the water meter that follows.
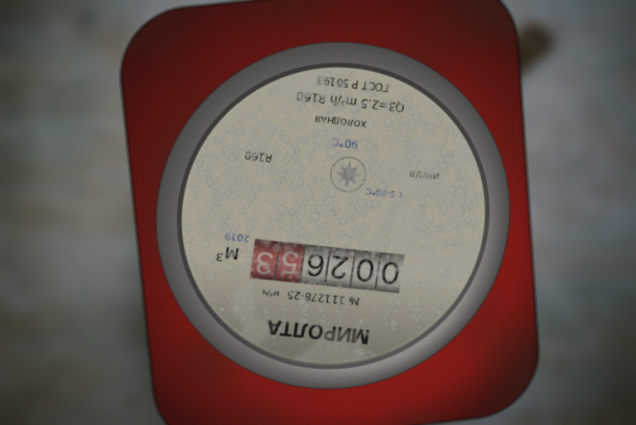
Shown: 26.53 m³
